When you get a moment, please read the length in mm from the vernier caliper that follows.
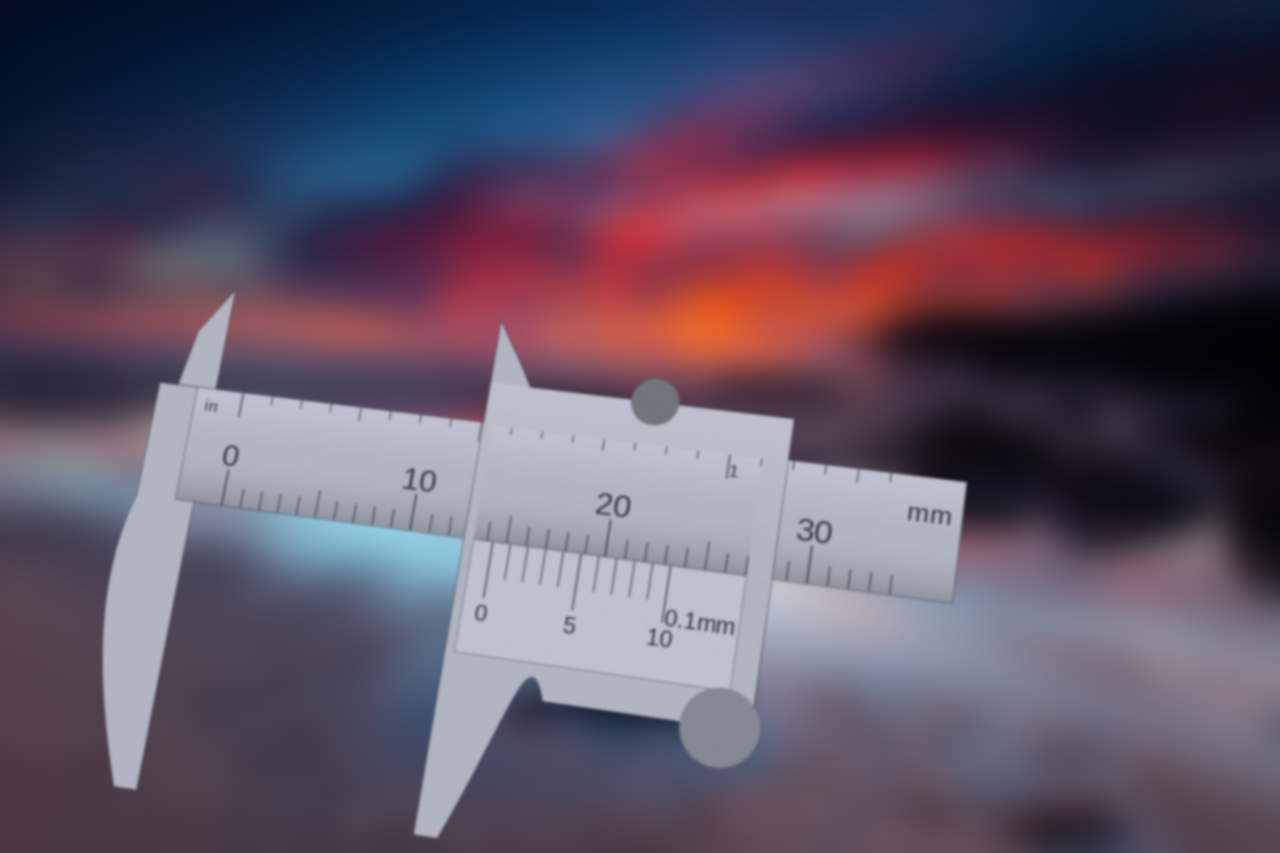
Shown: 14.3 mm
